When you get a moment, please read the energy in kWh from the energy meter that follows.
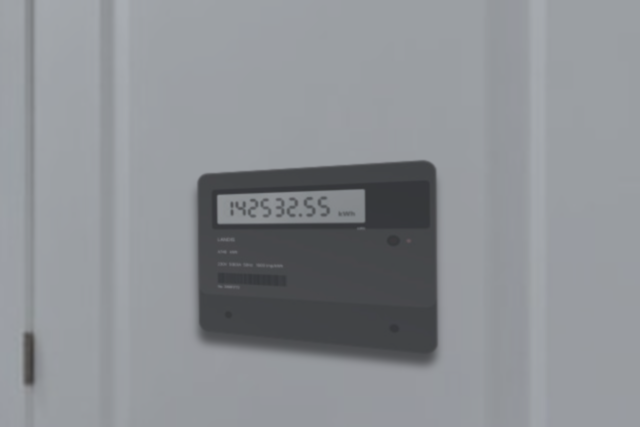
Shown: 142532.55 kWh
